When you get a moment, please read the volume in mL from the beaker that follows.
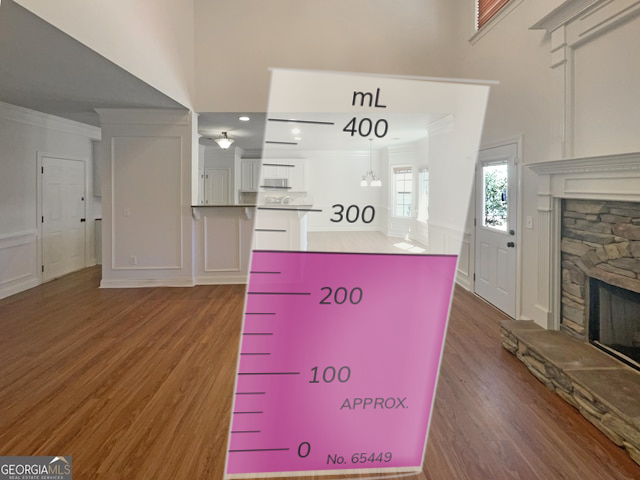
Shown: 250 mL
